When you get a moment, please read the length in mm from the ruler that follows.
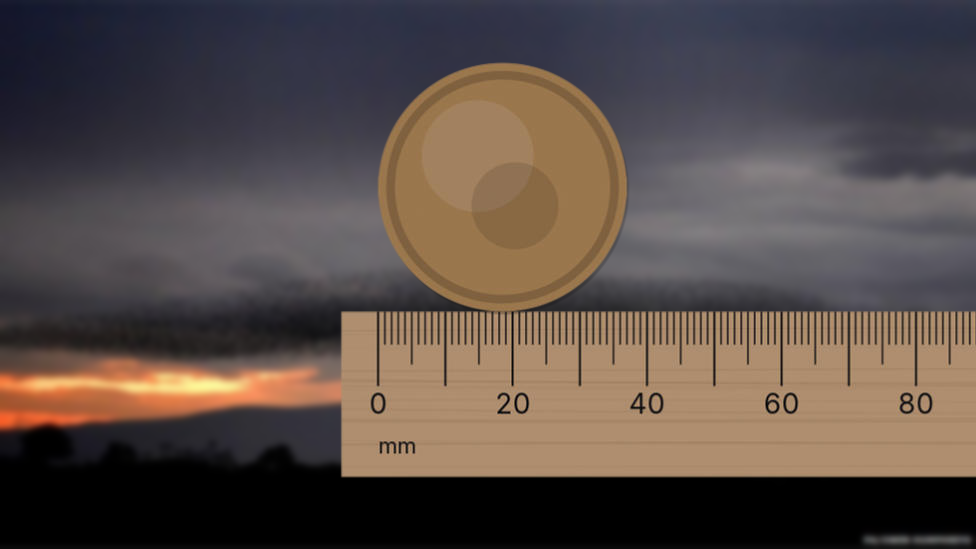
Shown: 37 mm
